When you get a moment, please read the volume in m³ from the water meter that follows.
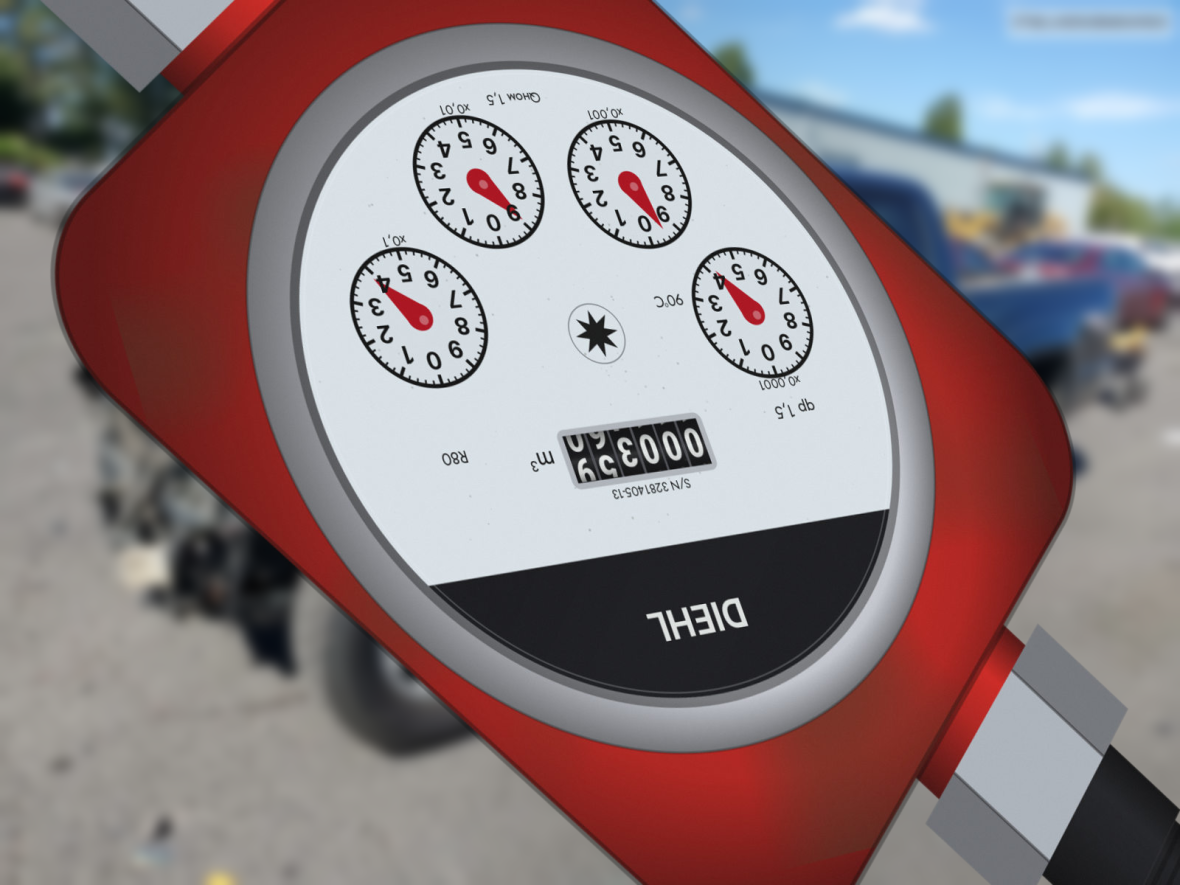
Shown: 359.3894 m³
